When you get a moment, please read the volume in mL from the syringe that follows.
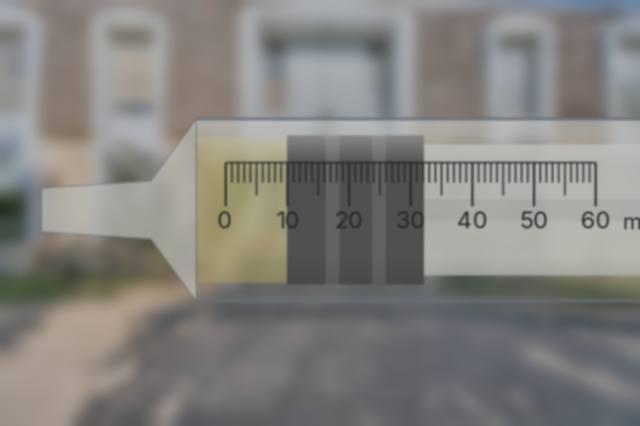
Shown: 10 mL
